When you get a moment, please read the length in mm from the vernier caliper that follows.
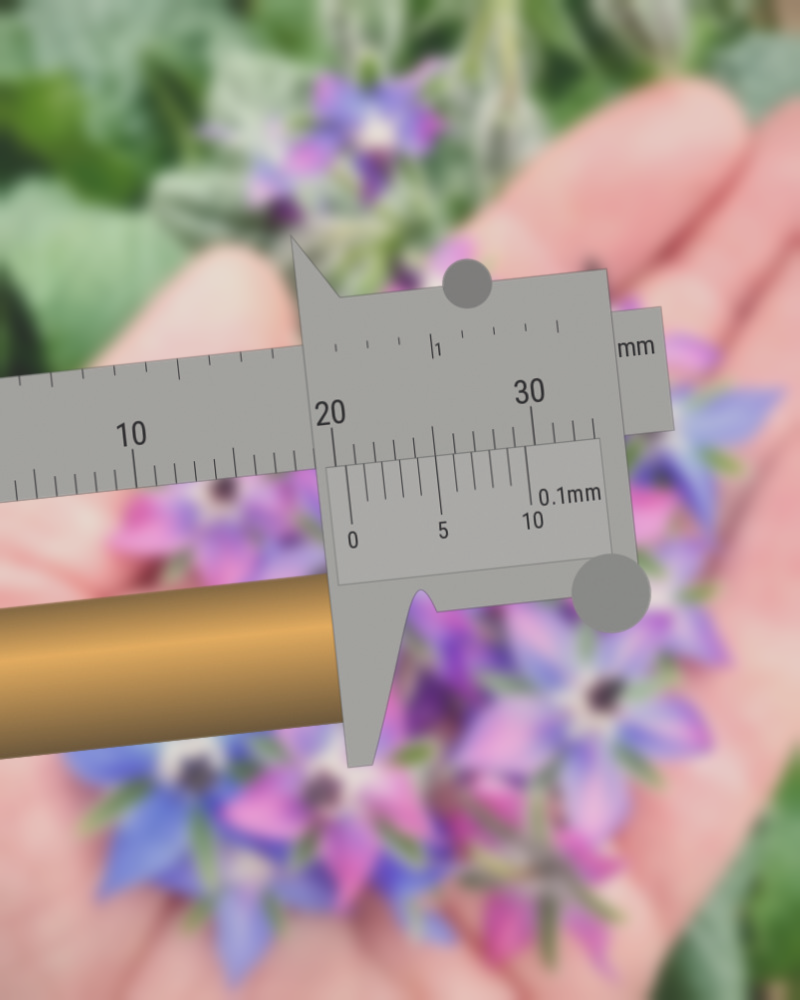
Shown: 20.5 mm
